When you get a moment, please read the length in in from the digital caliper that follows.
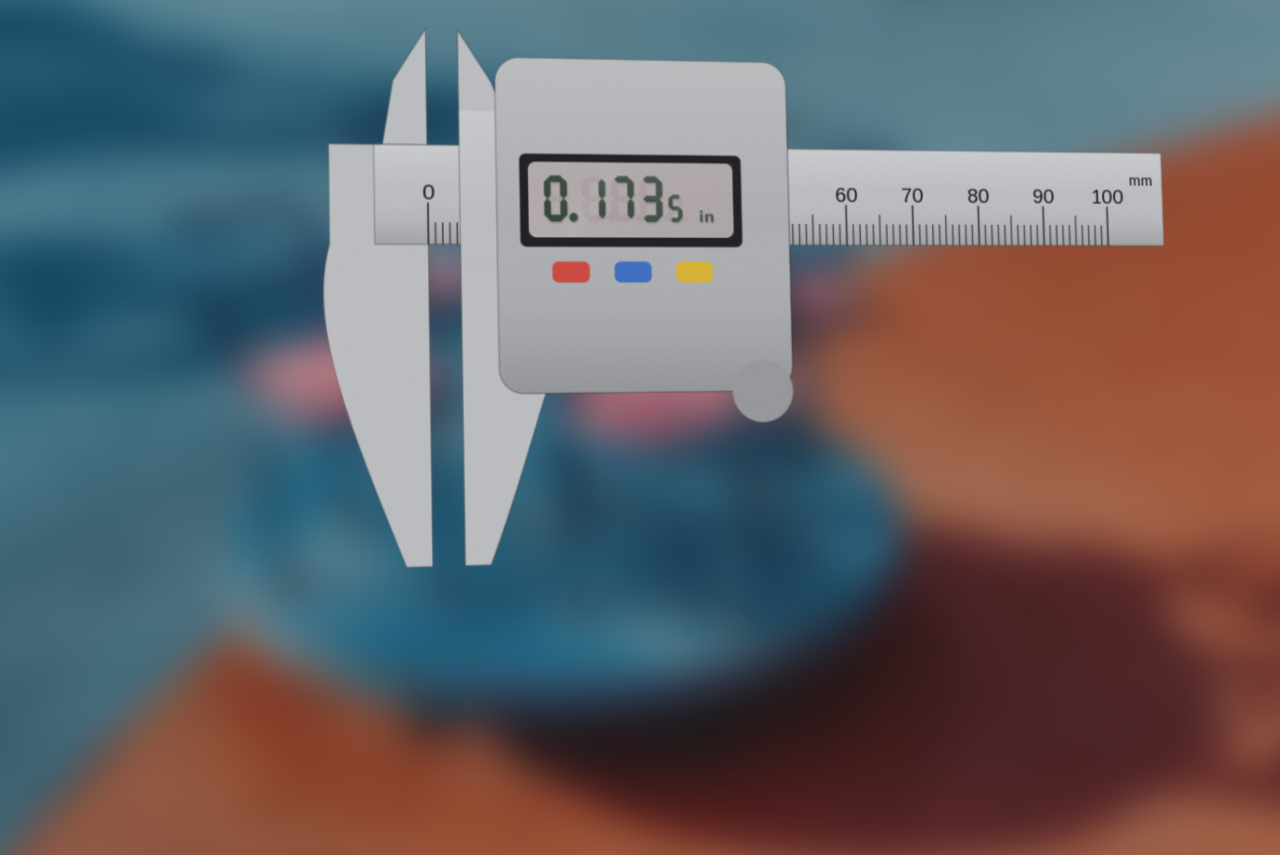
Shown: 0.1735 in
